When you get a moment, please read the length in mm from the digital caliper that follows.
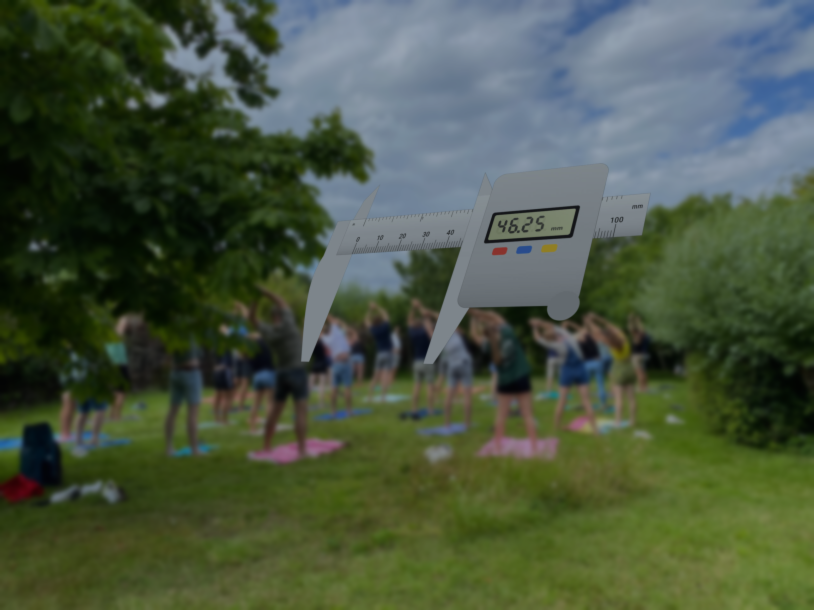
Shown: 46.25 mm
